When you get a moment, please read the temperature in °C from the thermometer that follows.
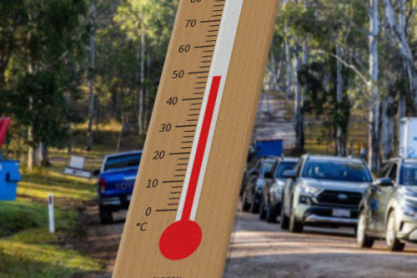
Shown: 48 °C
